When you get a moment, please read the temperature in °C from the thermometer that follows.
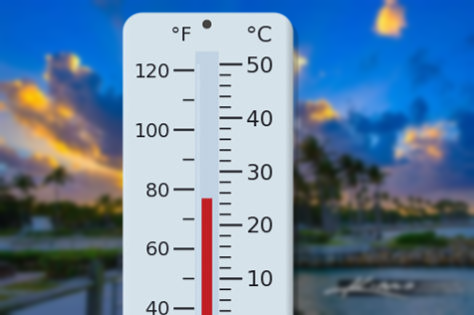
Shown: 25 °C
